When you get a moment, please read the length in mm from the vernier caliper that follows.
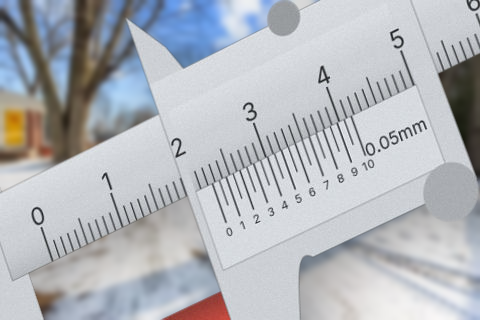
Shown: 22.6 mm
